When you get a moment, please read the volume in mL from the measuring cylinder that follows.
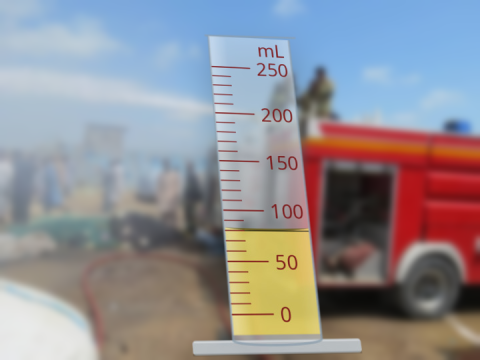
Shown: 80 mL
